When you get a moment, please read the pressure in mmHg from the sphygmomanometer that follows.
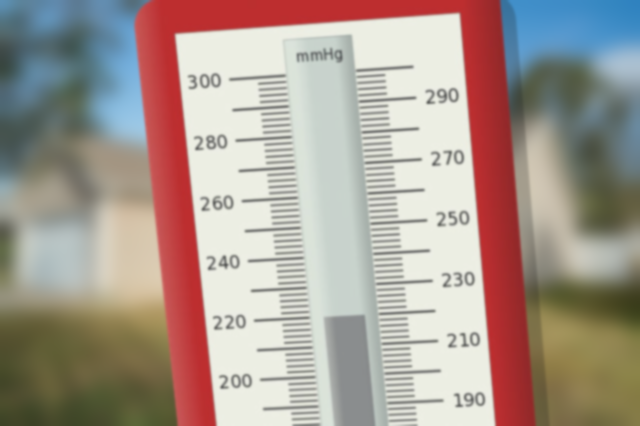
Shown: 220 mmHg
